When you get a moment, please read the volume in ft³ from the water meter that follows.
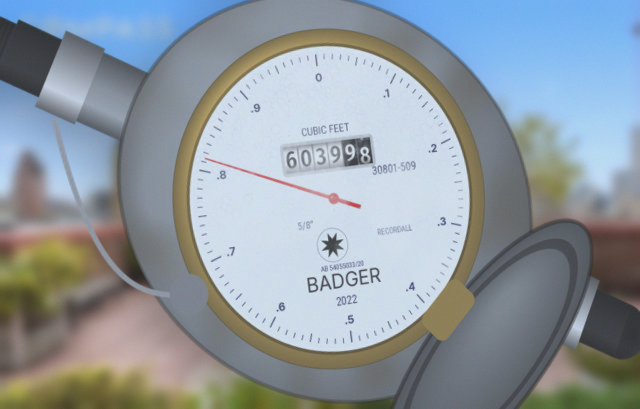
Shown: 603997.81 ft³
